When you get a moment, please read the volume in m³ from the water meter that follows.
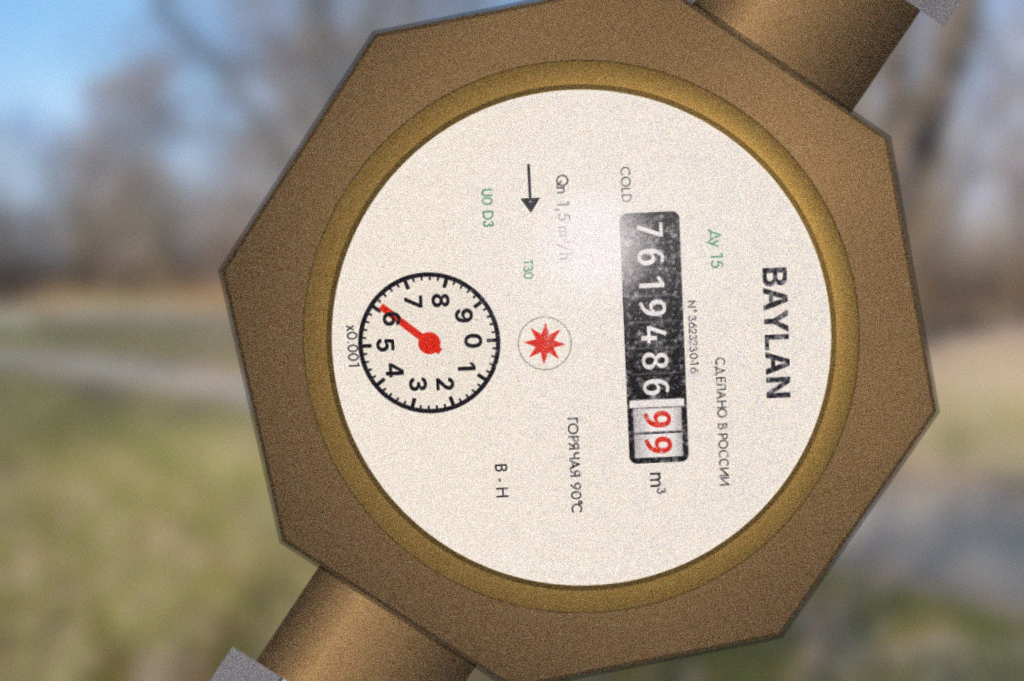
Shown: 7619486.996 m³
